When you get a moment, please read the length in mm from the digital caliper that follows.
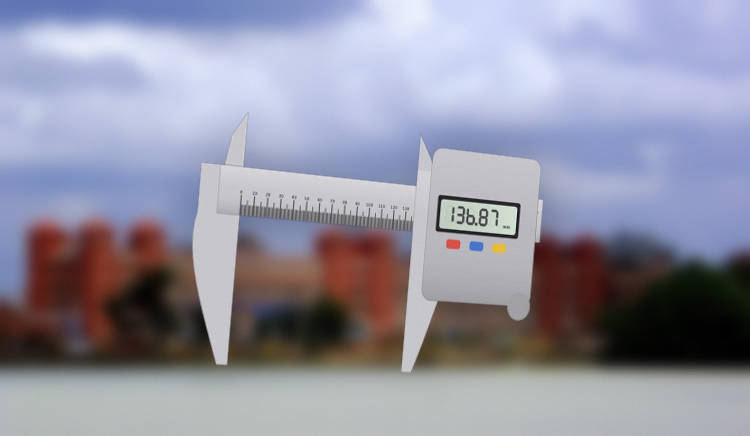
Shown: 136.87 mm
